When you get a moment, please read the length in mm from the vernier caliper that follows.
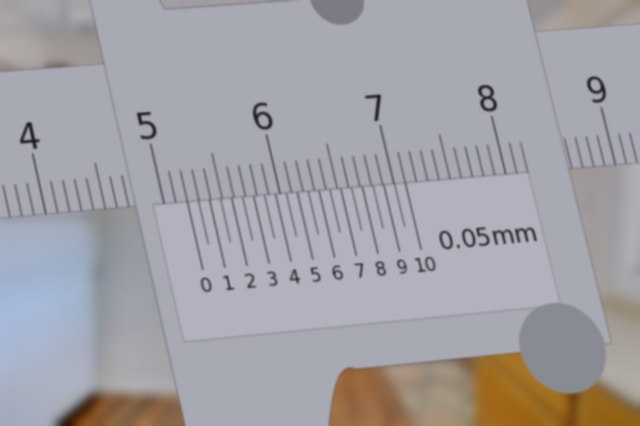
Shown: 52.0 mm
